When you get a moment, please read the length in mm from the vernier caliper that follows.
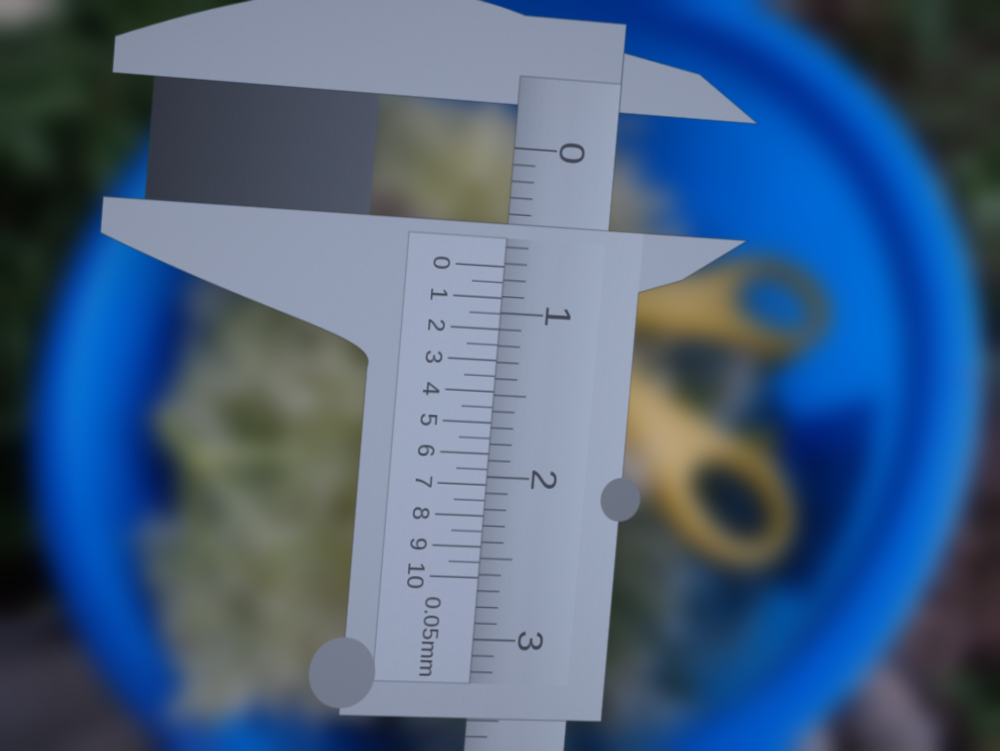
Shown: 7.2 mm
